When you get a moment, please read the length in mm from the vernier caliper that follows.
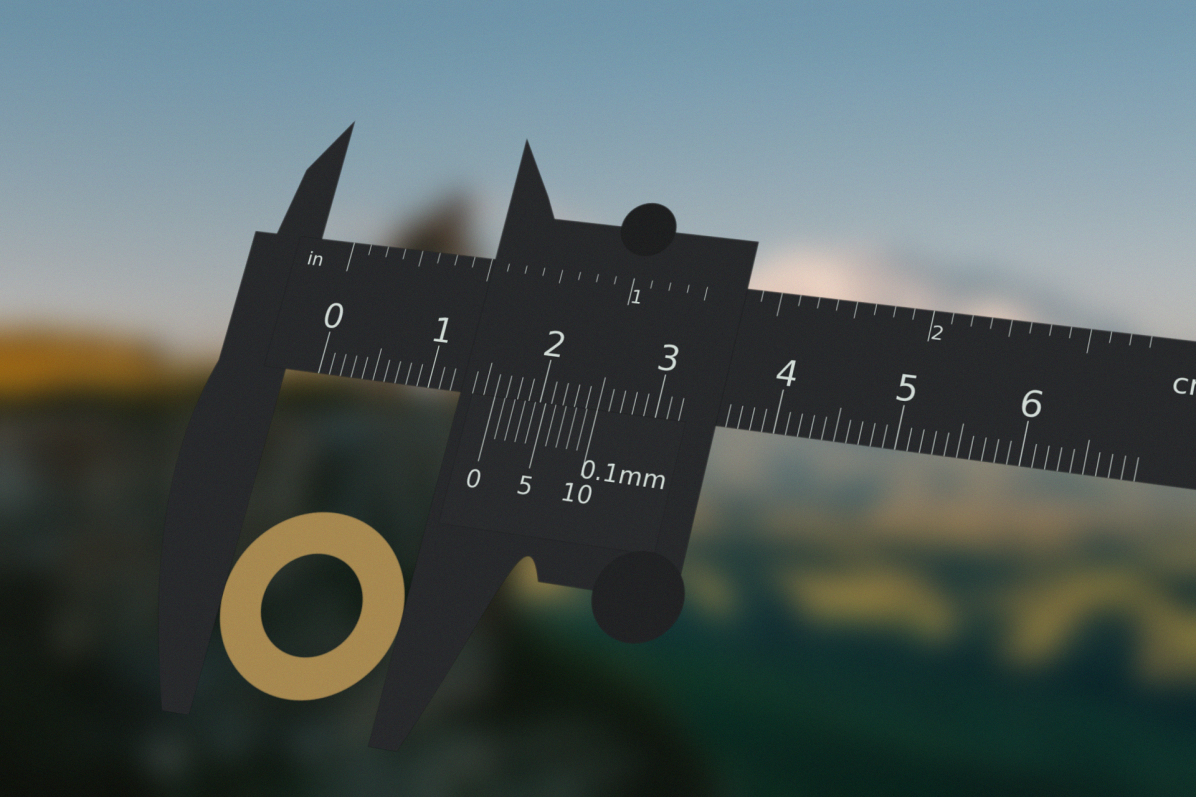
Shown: 16.0 mm
